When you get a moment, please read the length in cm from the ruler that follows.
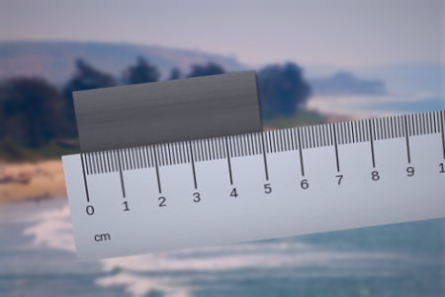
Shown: 5 cm
